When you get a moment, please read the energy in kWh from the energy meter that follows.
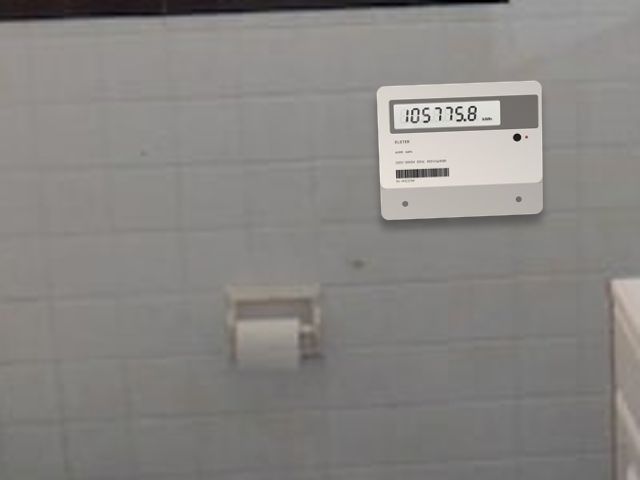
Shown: 105775.8 kWh
